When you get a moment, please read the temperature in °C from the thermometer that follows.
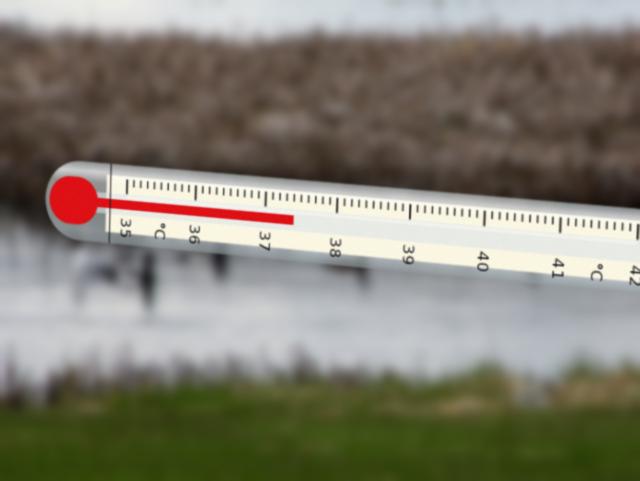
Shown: 37.4 °C
